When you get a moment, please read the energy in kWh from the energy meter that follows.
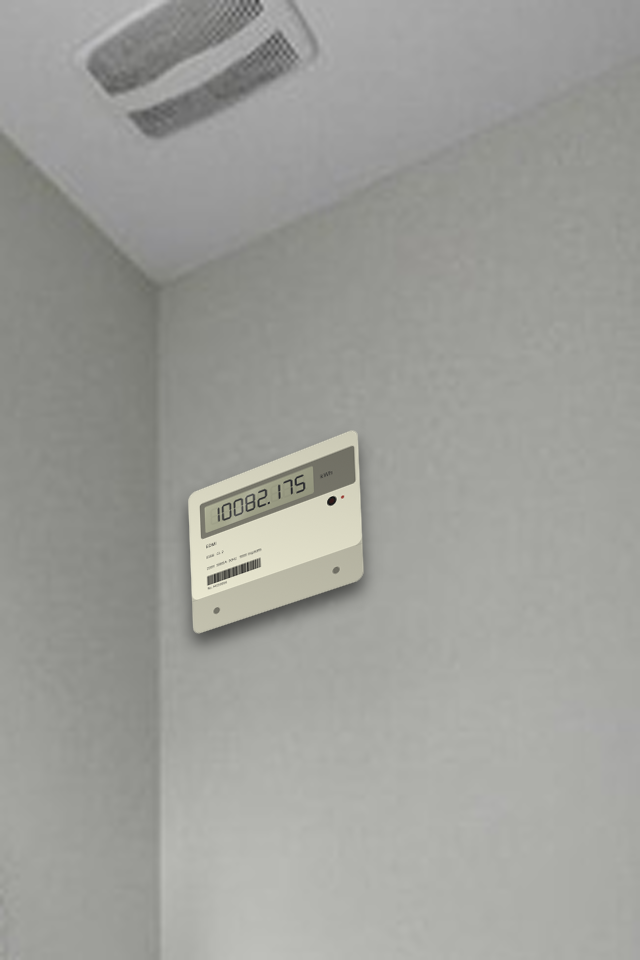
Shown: 10082.175 kWh
